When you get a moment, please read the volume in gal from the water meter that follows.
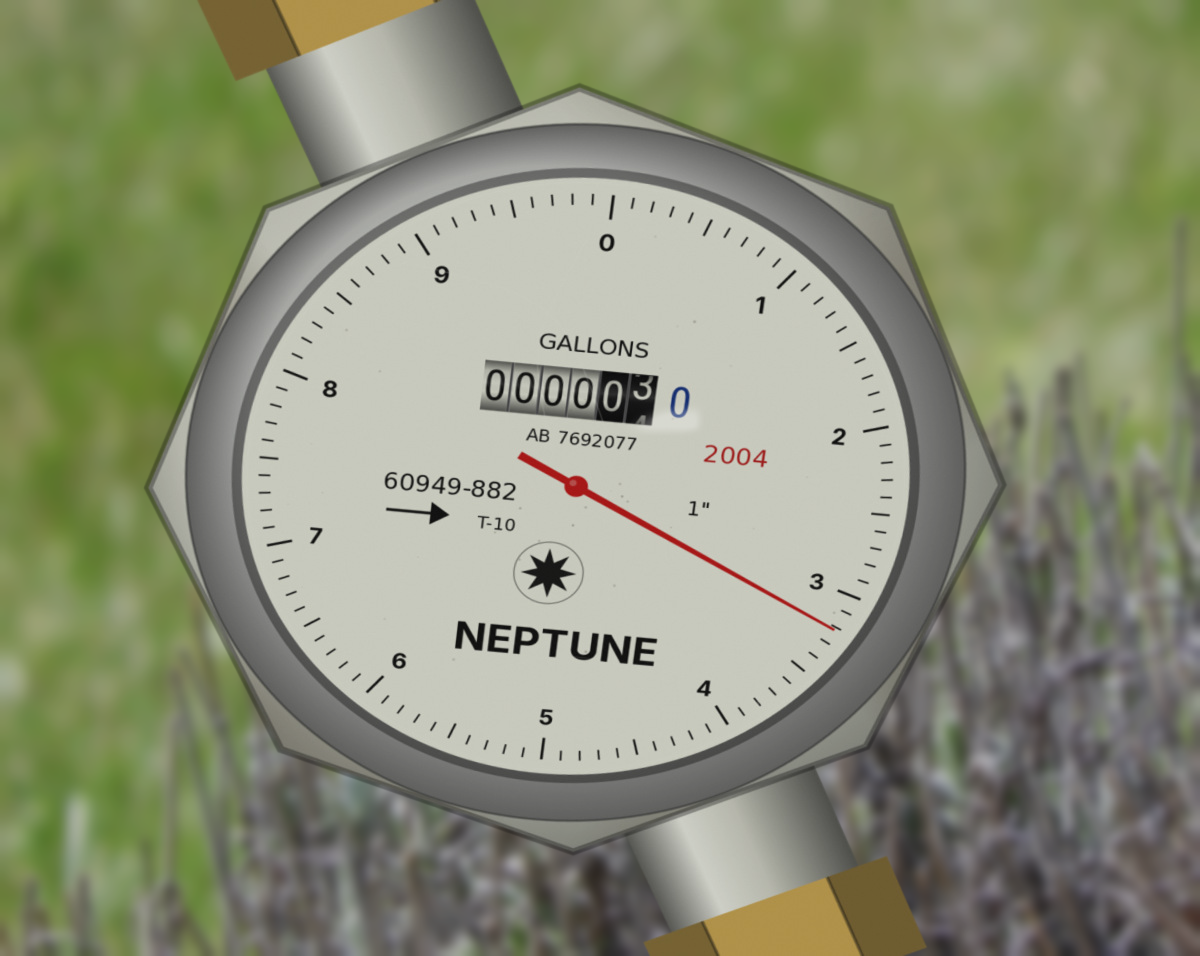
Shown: 33.2 gal
